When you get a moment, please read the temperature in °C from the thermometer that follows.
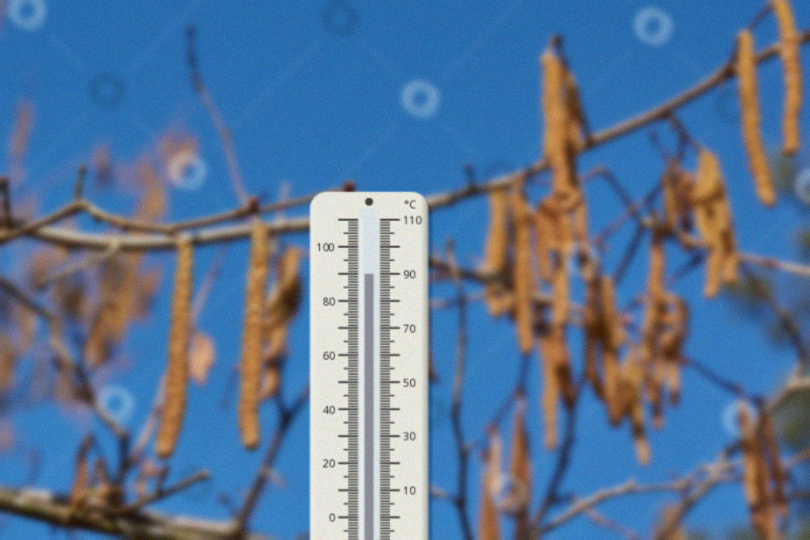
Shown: 90 °C
